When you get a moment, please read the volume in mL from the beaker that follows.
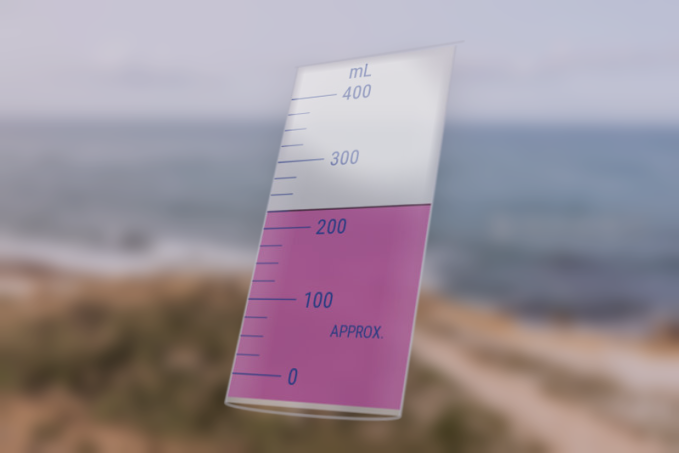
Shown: 225 mL
